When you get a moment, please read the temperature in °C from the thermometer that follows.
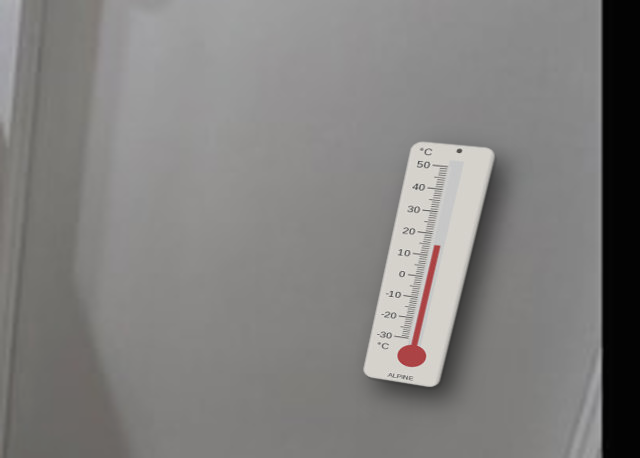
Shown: 15 °C
